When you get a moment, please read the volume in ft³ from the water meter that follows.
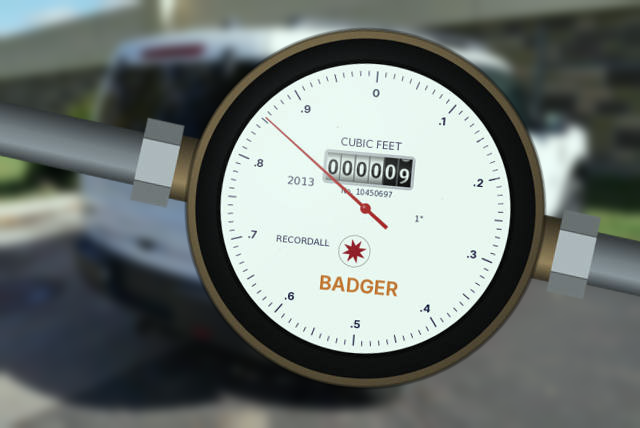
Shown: 8.85 ft³
